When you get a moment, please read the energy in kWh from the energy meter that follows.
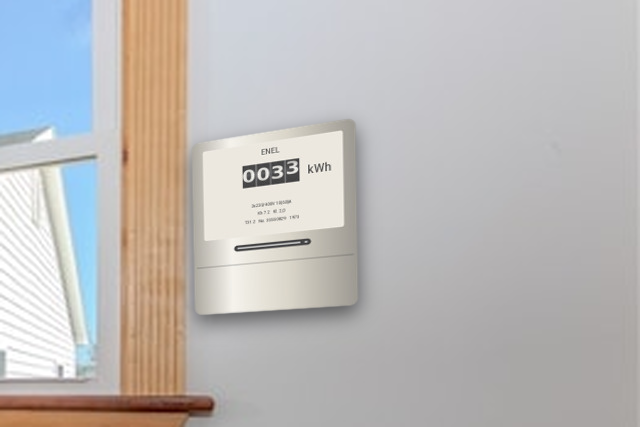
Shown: 33 kWh
